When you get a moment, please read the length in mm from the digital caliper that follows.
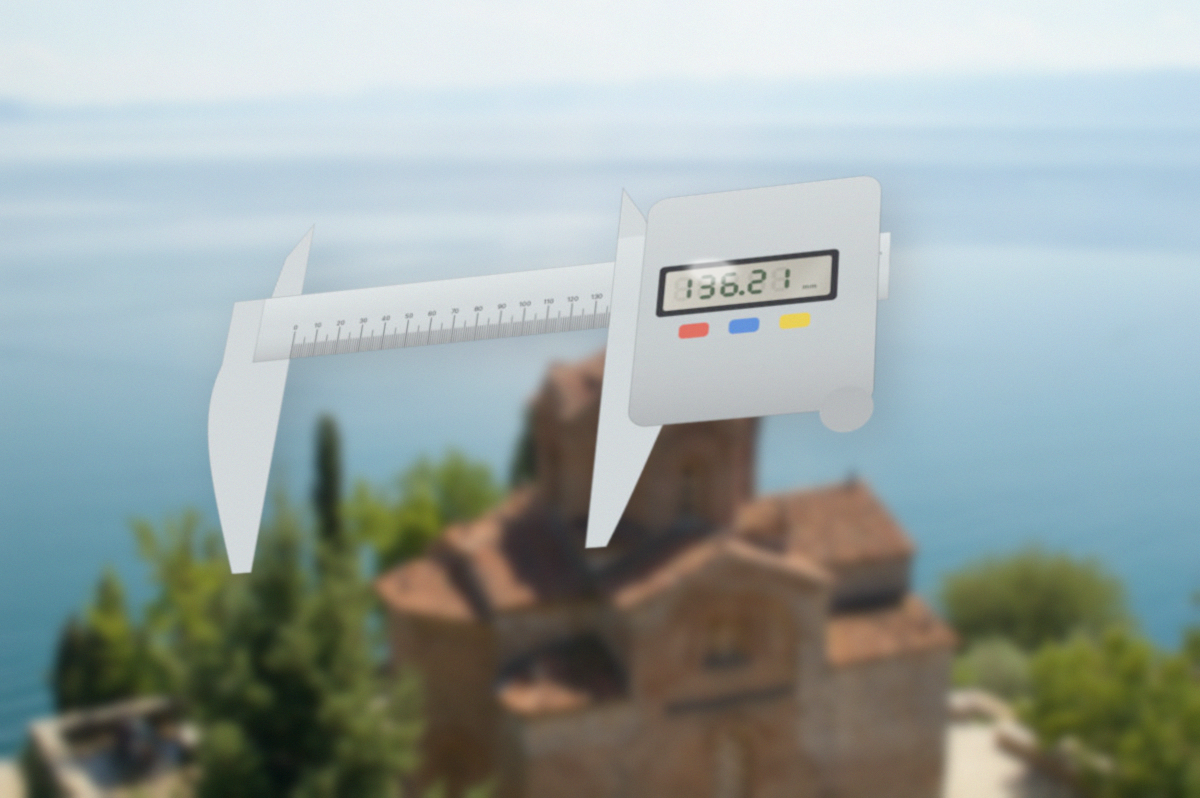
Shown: 136.21 mm
